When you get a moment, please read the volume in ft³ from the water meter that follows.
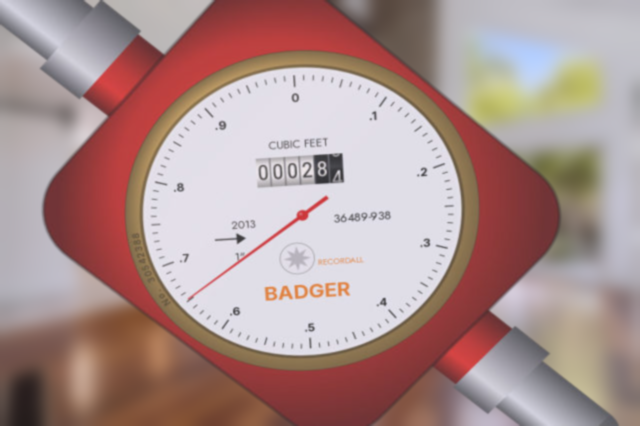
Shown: 283.65 ft³
